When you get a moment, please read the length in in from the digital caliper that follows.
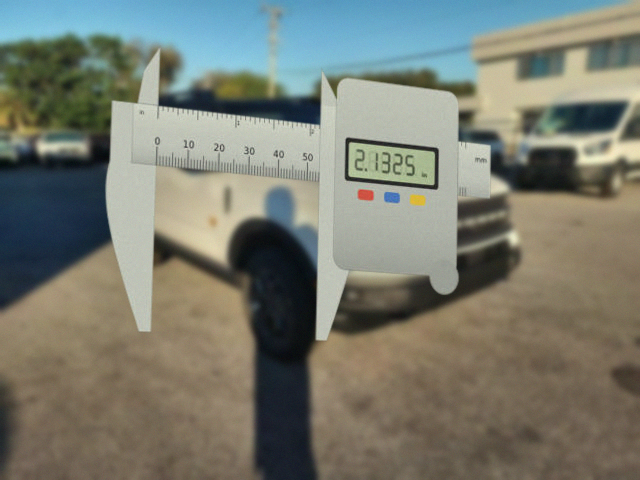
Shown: 2.1325 in
